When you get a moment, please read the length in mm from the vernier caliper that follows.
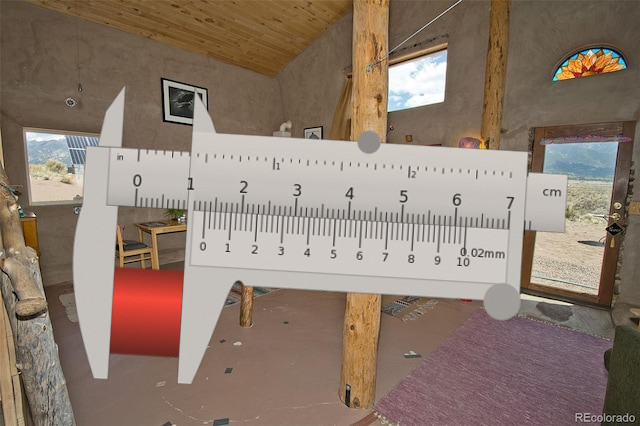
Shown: 13.0 mm
